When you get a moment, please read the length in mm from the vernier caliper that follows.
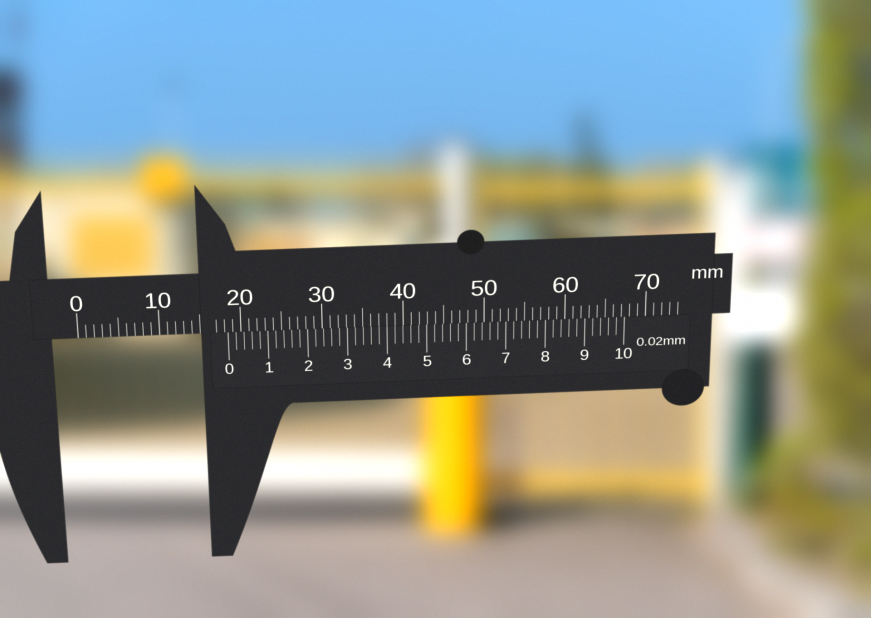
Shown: 18.4 mm
